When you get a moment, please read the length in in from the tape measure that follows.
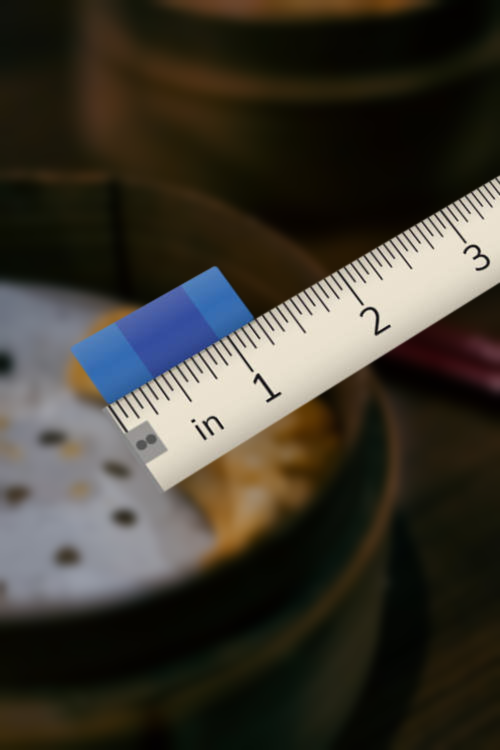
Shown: 1.25 in
